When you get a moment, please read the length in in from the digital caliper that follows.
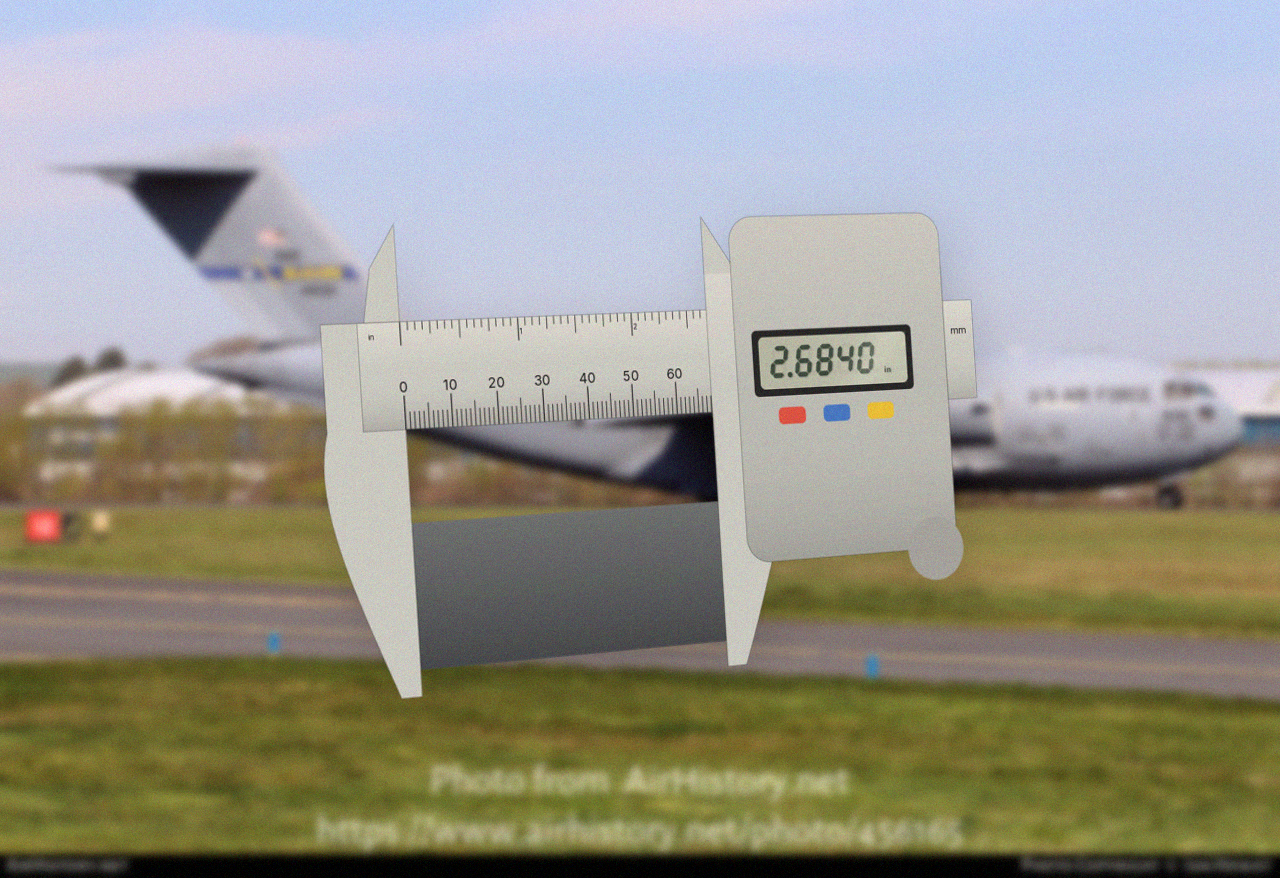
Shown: 2.6840 in
